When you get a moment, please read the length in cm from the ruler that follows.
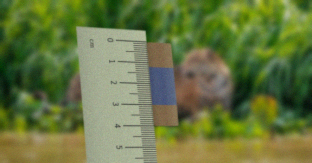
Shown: 4 cm
